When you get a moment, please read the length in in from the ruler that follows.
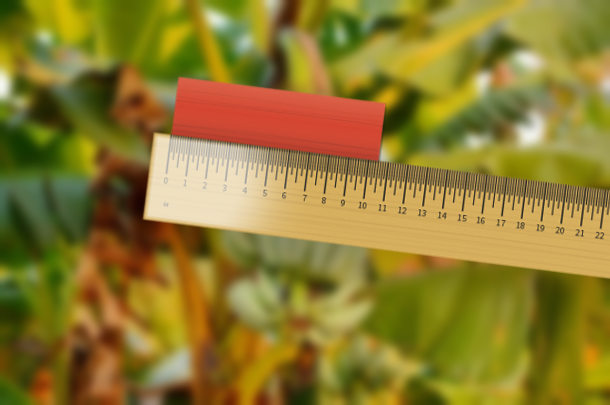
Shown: 10.5 in
